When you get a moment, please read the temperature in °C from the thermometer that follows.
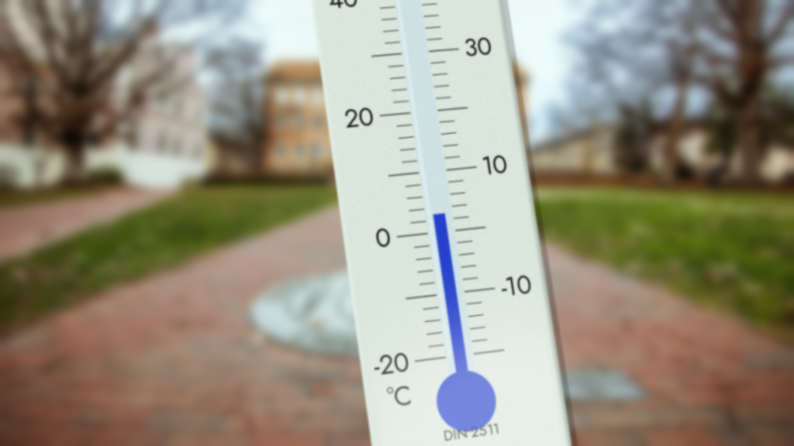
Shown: 3 °C
